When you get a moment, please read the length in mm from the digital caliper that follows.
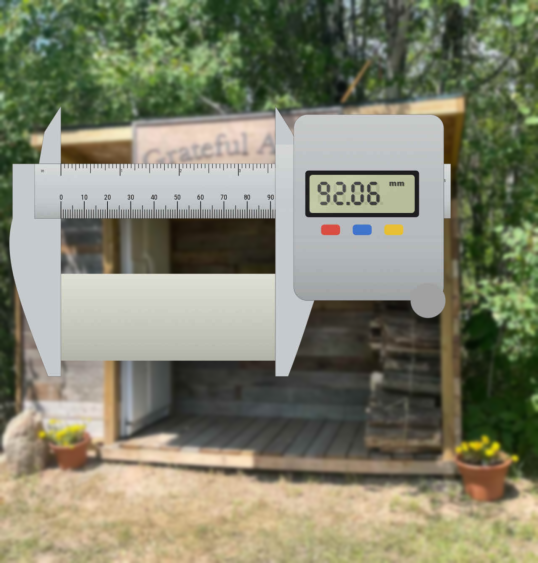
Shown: 92.06 mm
